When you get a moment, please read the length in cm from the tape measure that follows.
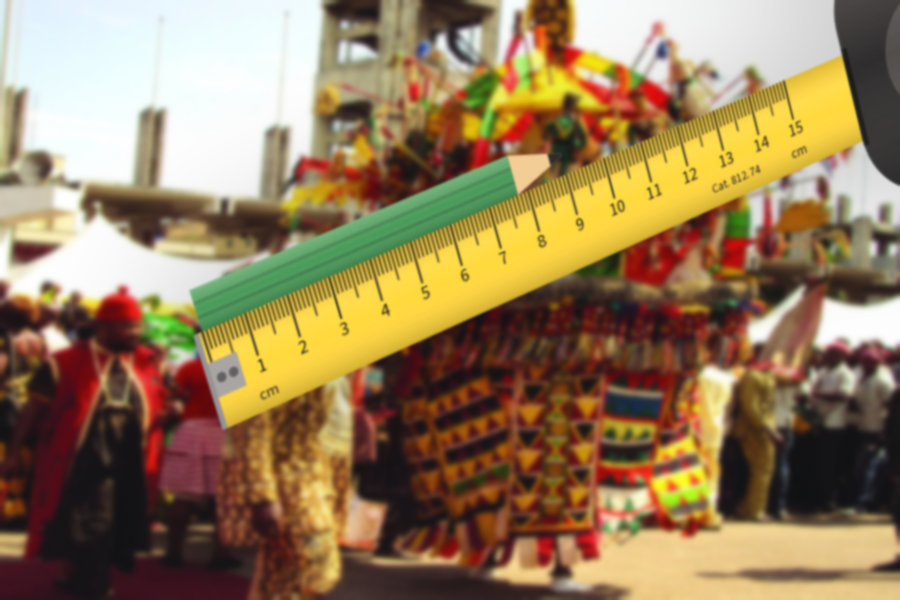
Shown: 9 cm
